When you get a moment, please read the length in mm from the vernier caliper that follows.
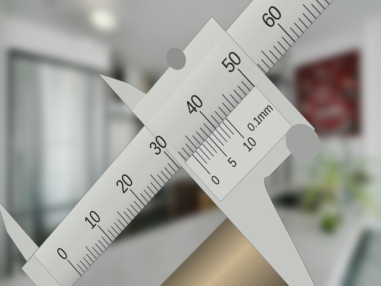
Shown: 33.6 mm
